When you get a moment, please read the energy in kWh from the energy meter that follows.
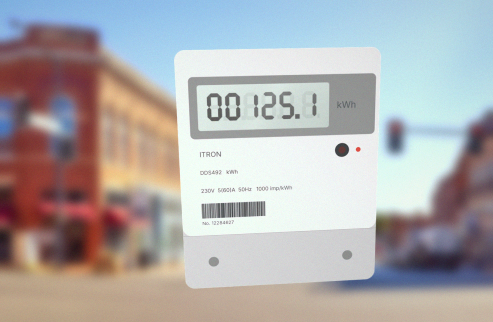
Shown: 125.1 kWh
